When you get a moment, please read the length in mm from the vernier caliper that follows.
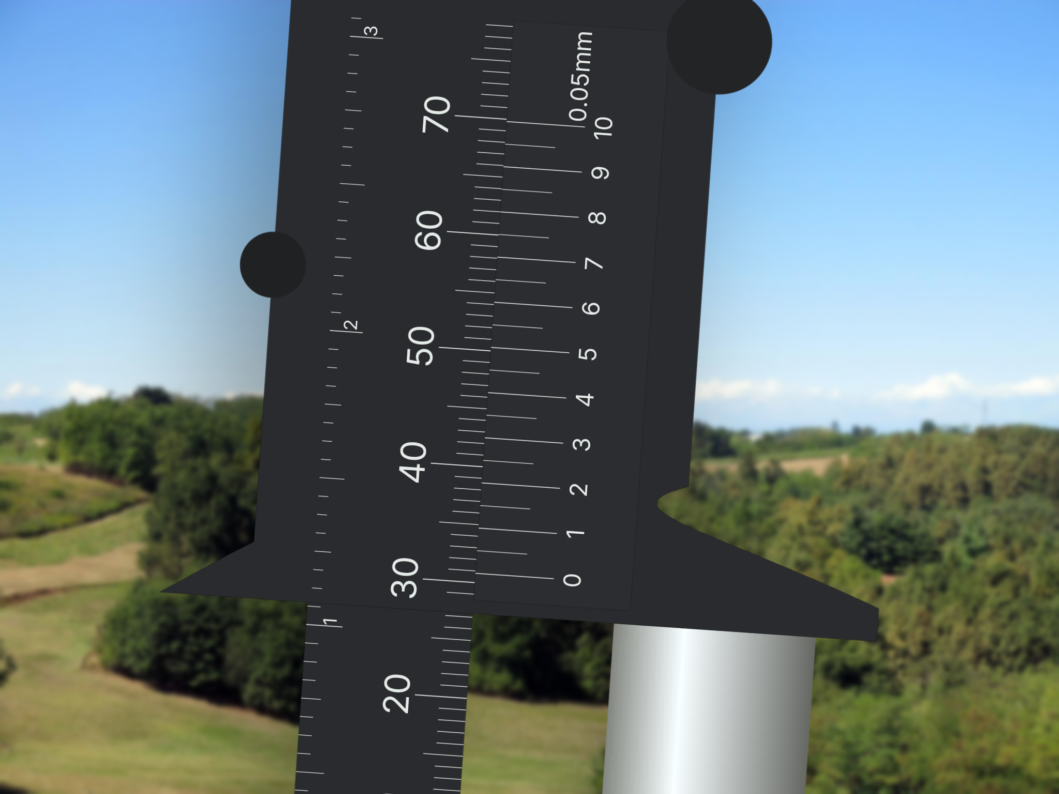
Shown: 30.8 mm
